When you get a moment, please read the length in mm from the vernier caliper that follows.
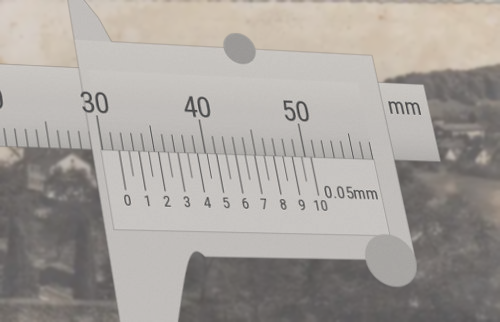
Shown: 31.6 mm
